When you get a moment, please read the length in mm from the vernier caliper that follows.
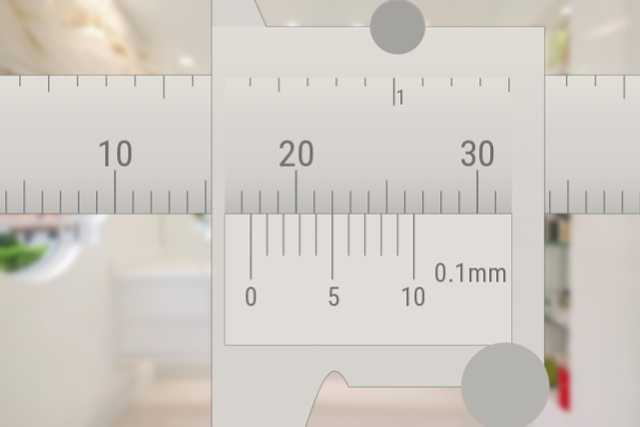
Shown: 17.5 mm
